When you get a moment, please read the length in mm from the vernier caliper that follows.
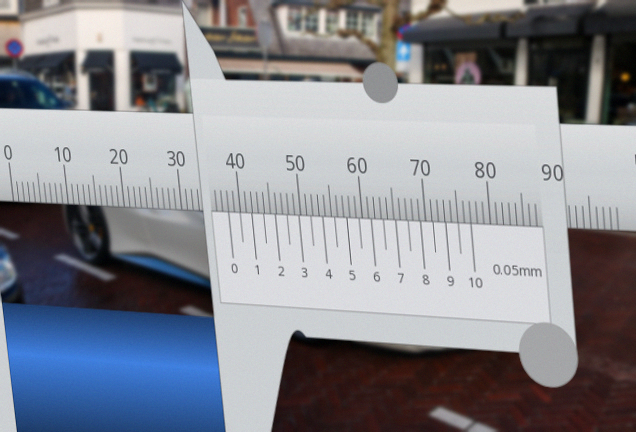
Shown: 38.0 mm
